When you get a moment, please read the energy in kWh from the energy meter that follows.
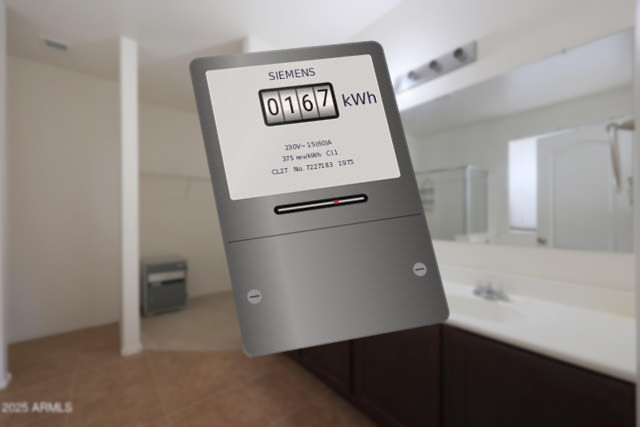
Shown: 167 kWh
